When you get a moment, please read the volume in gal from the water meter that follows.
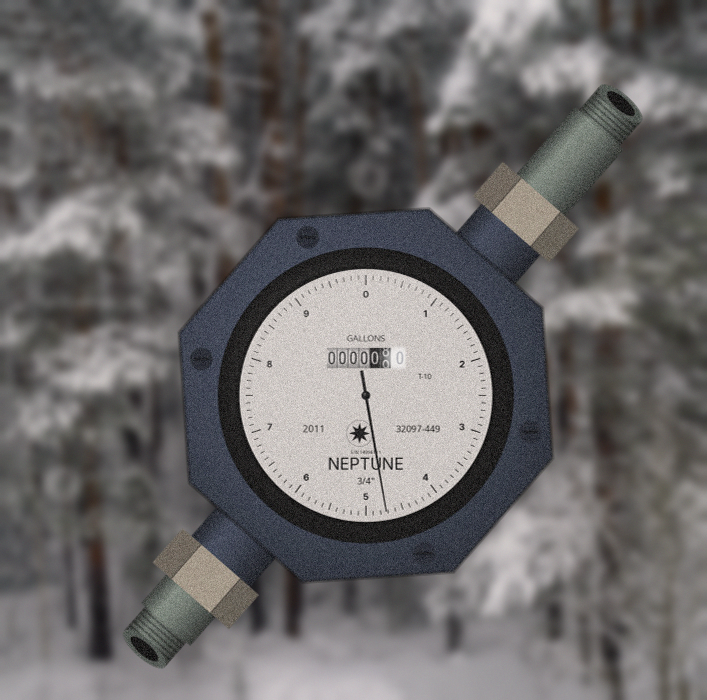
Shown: 84.7 gal
